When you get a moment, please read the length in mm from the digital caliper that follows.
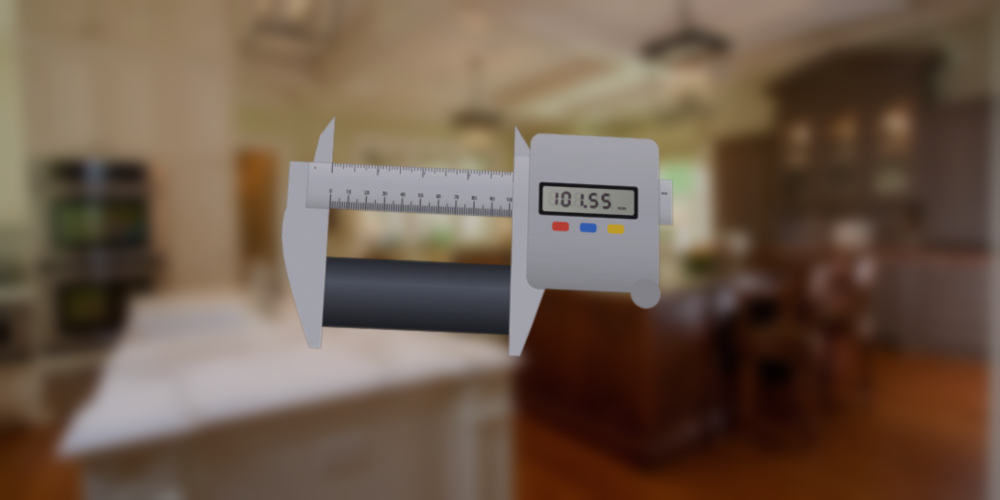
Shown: 101.55 mm
